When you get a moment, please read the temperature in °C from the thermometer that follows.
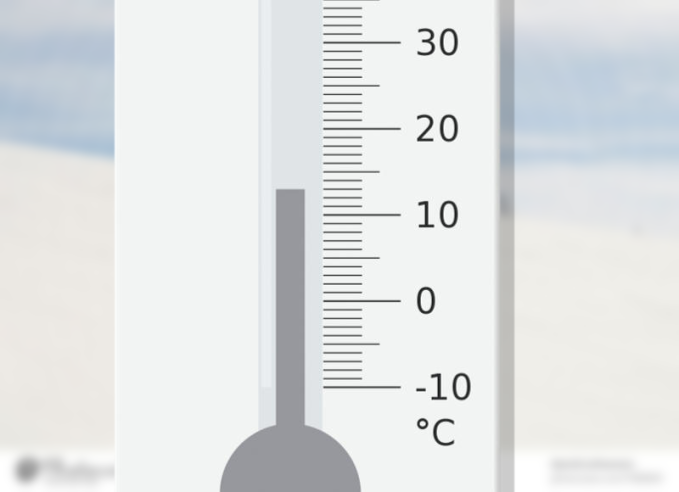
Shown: 13 °C
